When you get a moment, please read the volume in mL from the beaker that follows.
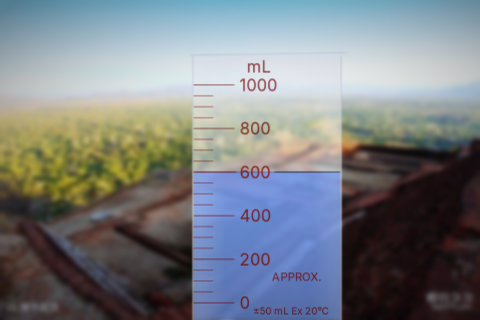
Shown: 600 mL
